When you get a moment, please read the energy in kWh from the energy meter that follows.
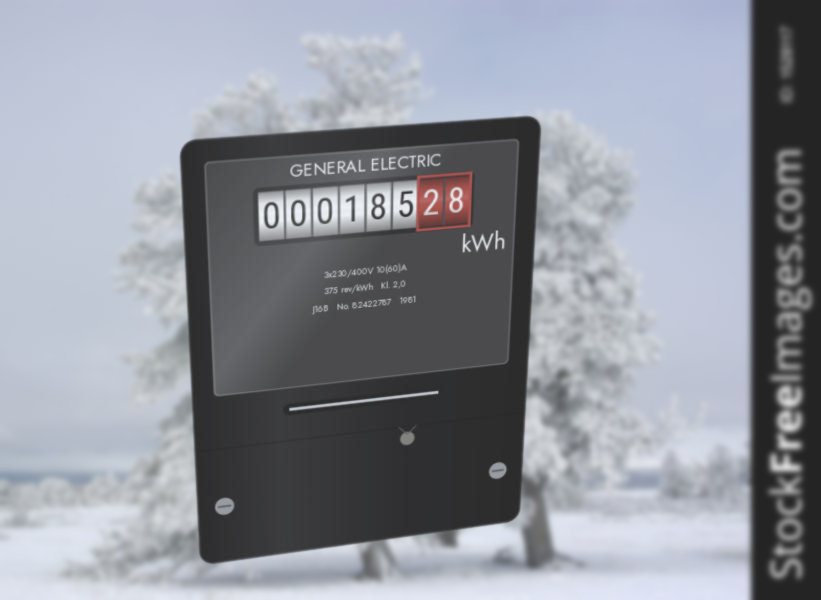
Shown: 185.28 kWh
